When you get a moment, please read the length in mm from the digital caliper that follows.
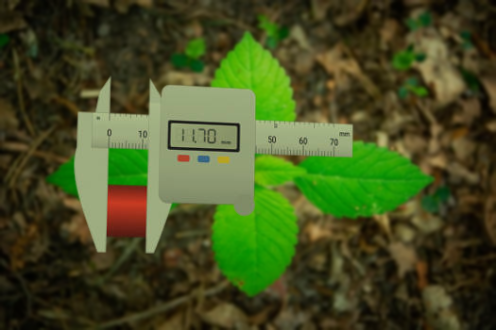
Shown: 11.70 mm
